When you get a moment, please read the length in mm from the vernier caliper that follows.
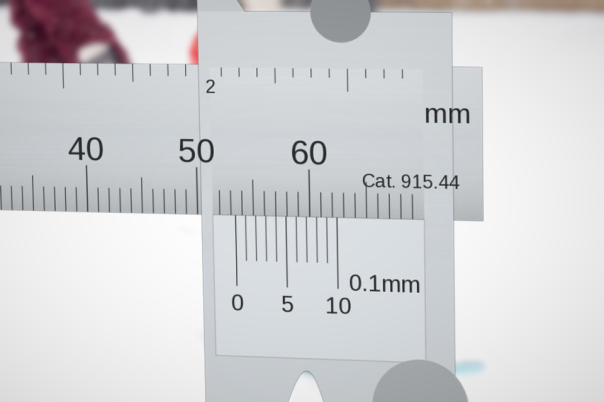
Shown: 53.4 mm
